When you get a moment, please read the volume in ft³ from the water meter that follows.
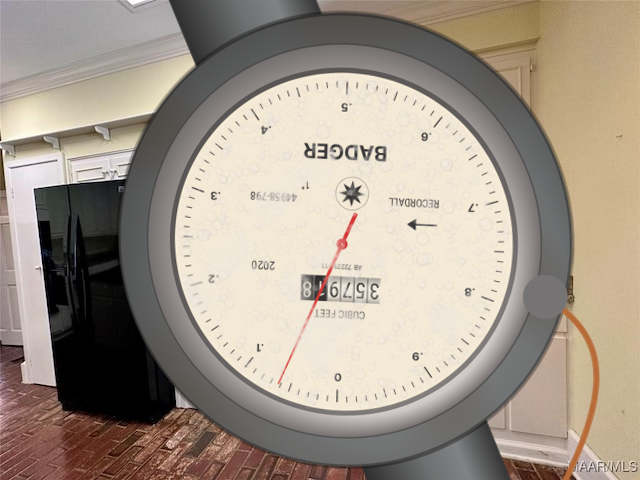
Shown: 357918.06 ft³
